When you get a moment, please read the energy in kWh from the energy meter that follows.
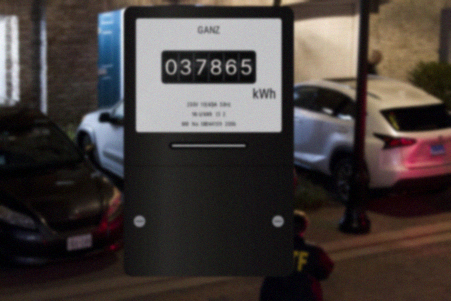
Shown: 37865 kWh
